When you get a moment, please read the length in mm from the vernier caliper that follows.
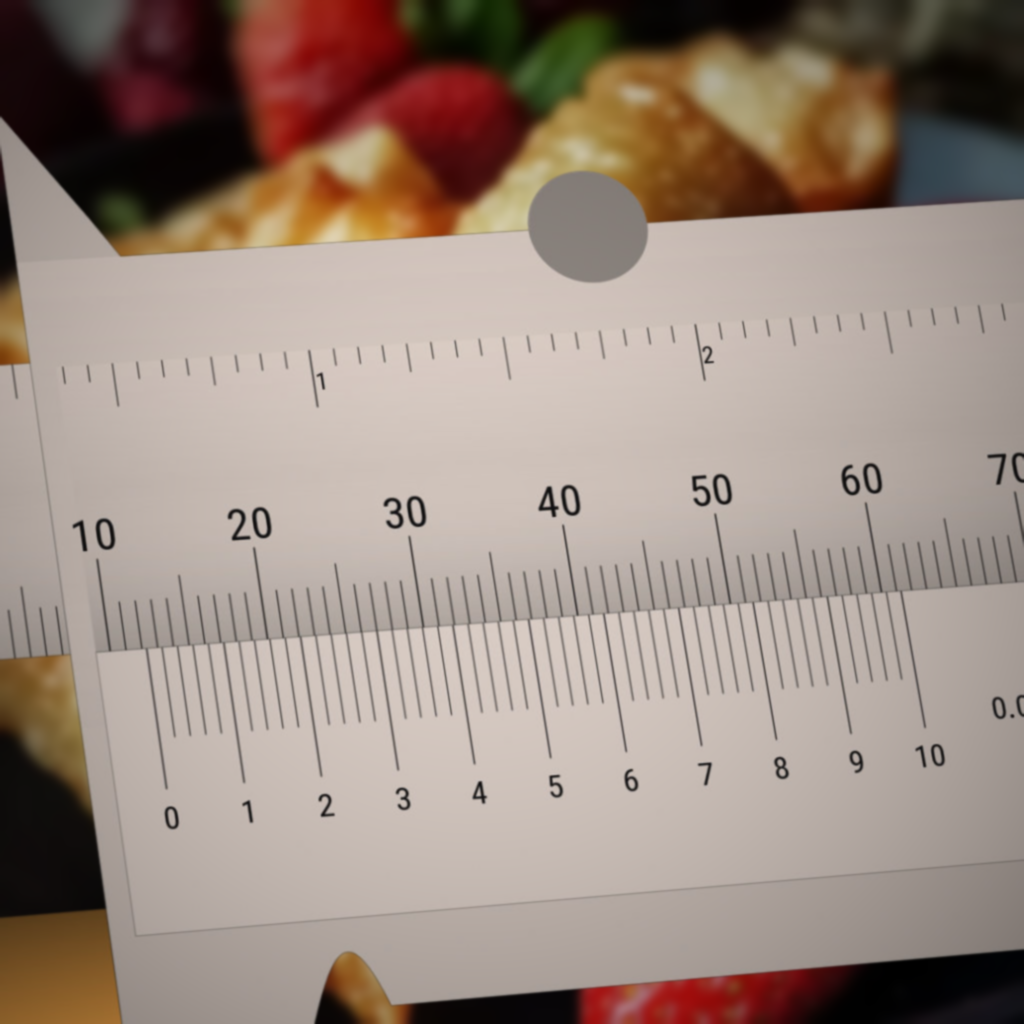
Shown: 12.3 mm
